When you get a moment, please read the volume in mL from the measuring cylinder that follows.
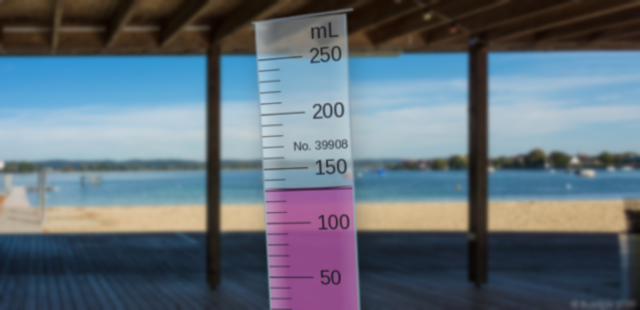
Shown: 130 mL
